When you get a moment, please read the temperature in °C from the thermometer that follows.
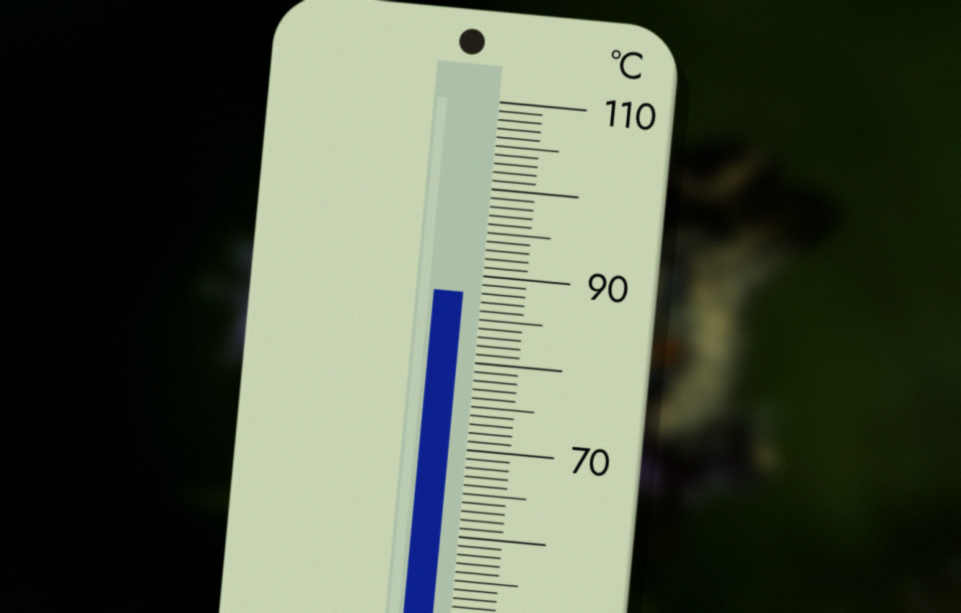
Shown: 88 °C
